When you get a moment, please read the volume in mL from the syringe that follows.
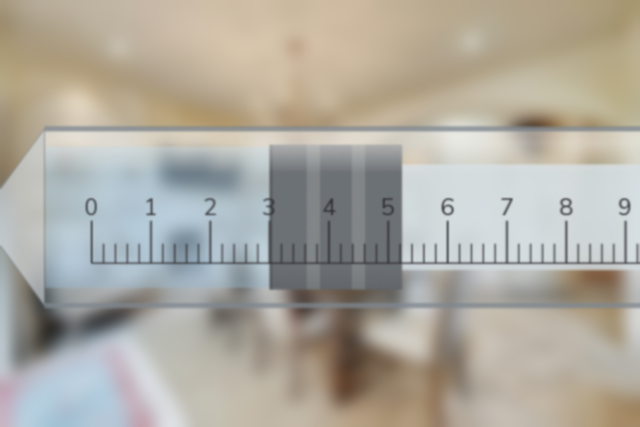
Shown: 3 mL
